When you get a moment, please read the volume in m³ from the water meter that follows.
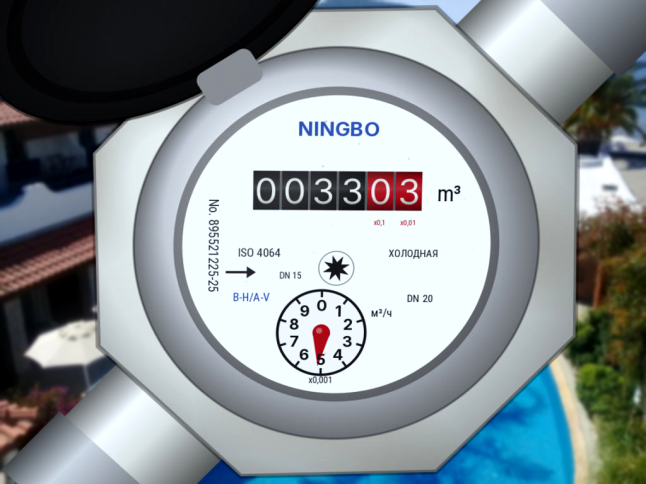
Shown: 33.035 m³
